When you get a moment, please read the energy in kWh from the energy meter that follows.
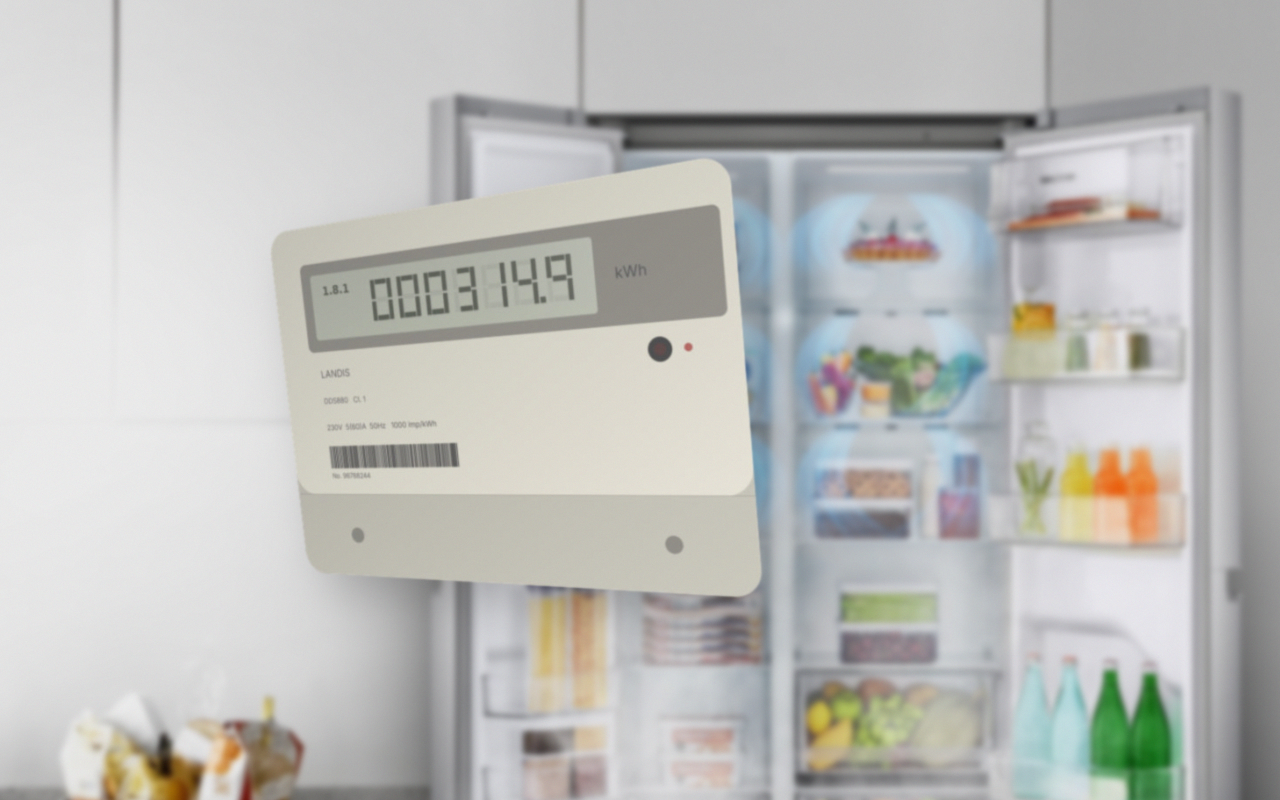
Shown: 314.9 kWh
